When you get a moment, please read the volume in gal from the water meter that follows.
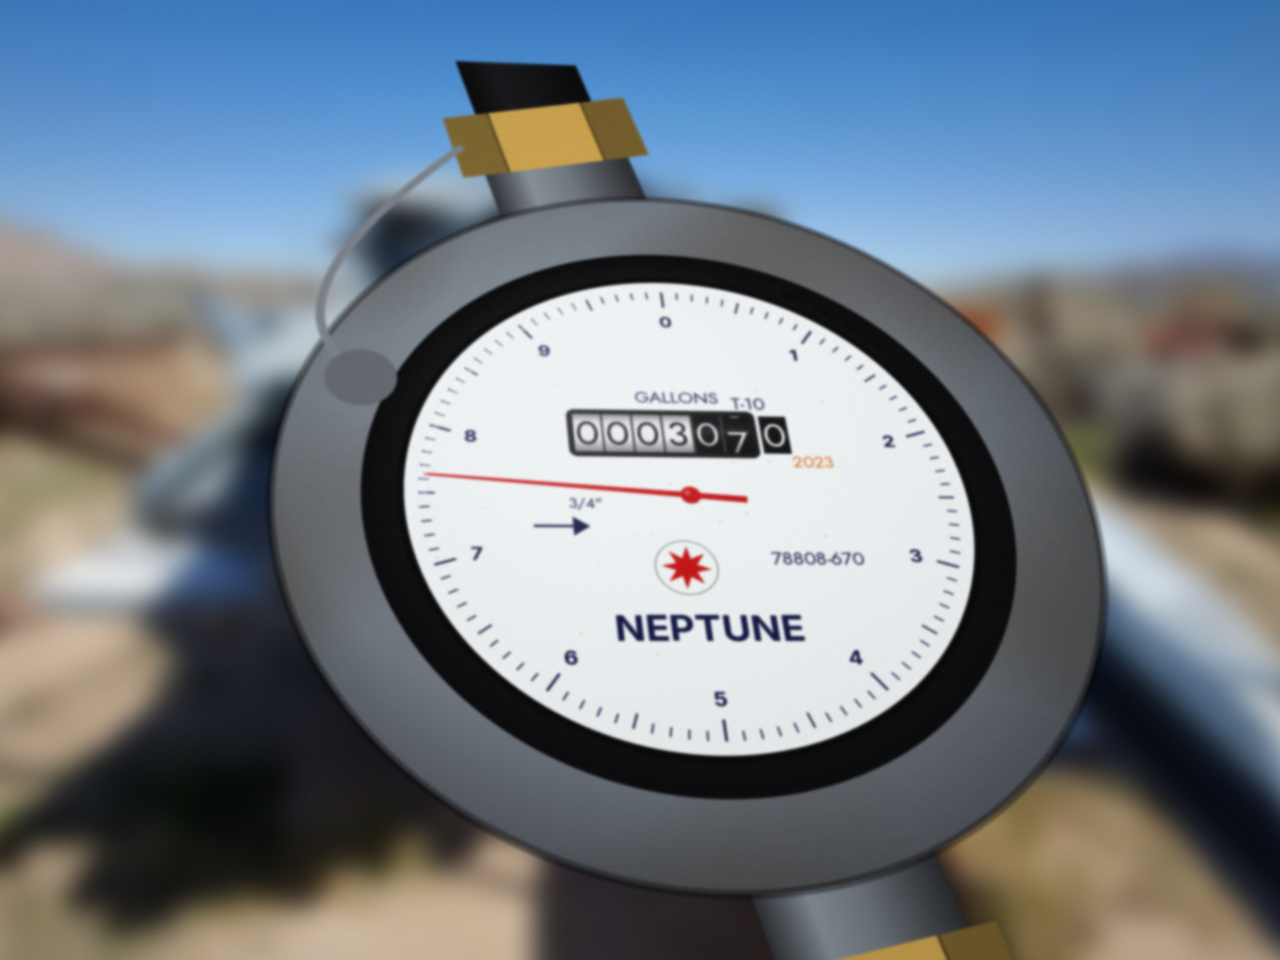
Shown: 3067.6 gal
